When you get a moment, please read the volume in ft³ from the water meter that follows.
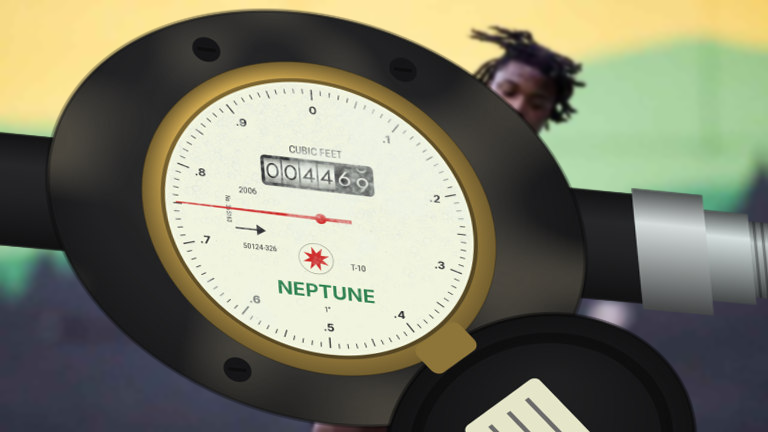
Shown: 4468.75 ft³
